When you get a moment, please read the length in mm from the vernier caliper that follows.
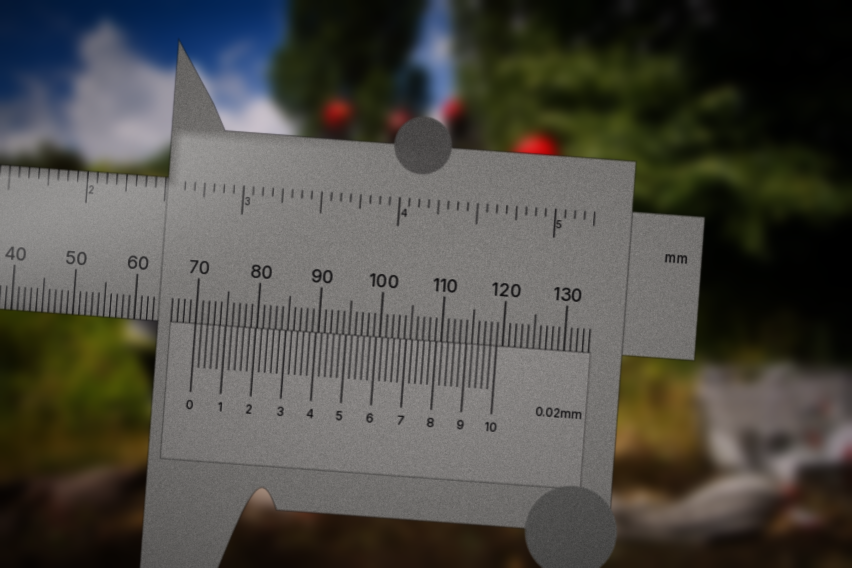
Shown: 70.0 mm
